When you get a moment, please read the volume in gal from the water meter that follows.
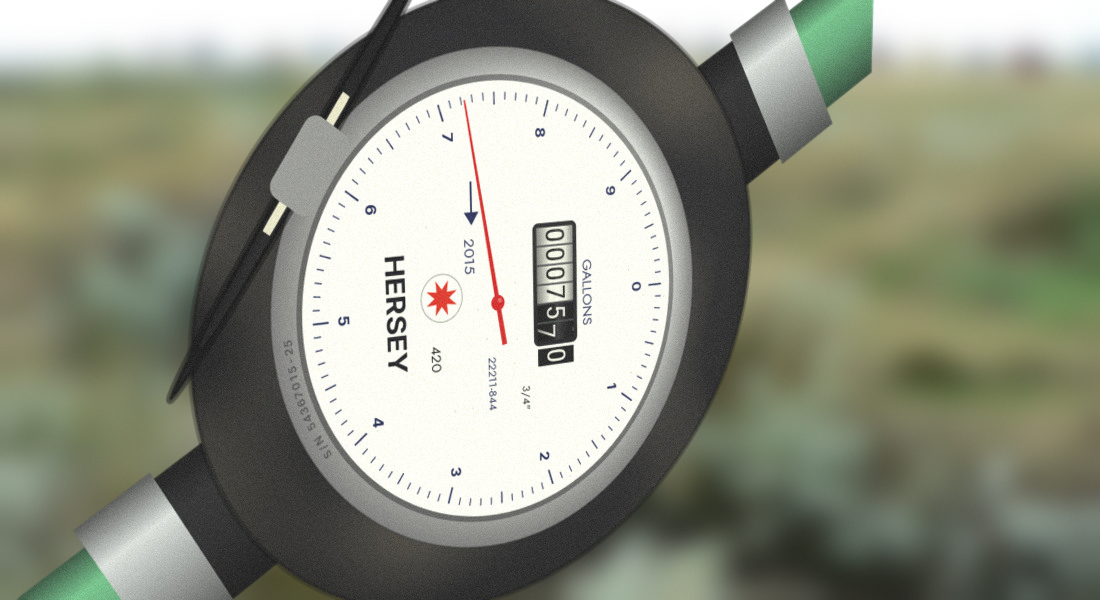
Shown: 7567.2 gal
